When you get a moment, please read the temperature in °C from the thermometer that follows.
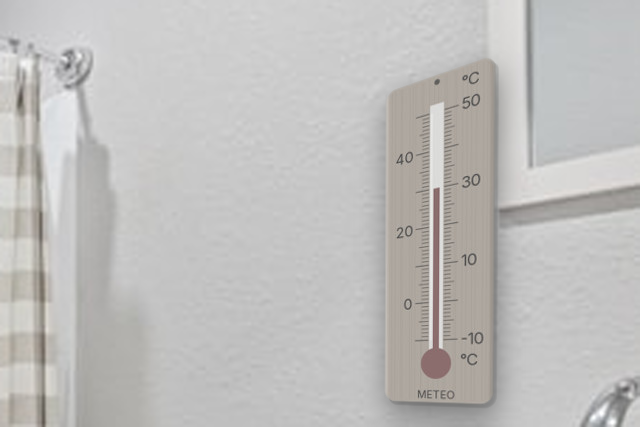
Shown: 30 °C
